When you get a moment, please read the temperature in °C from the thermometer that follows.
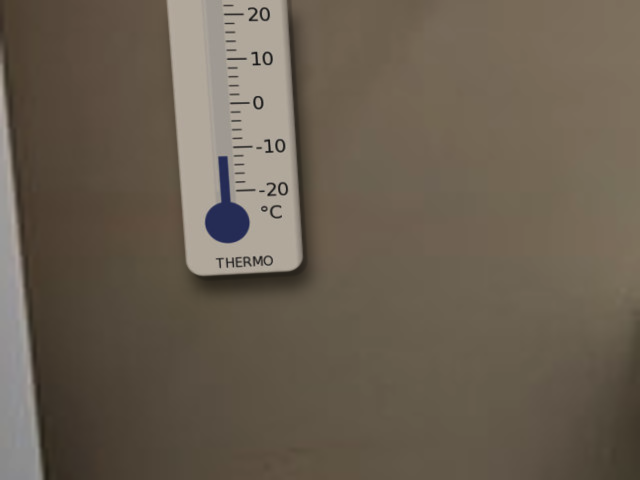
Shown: -12 °C
